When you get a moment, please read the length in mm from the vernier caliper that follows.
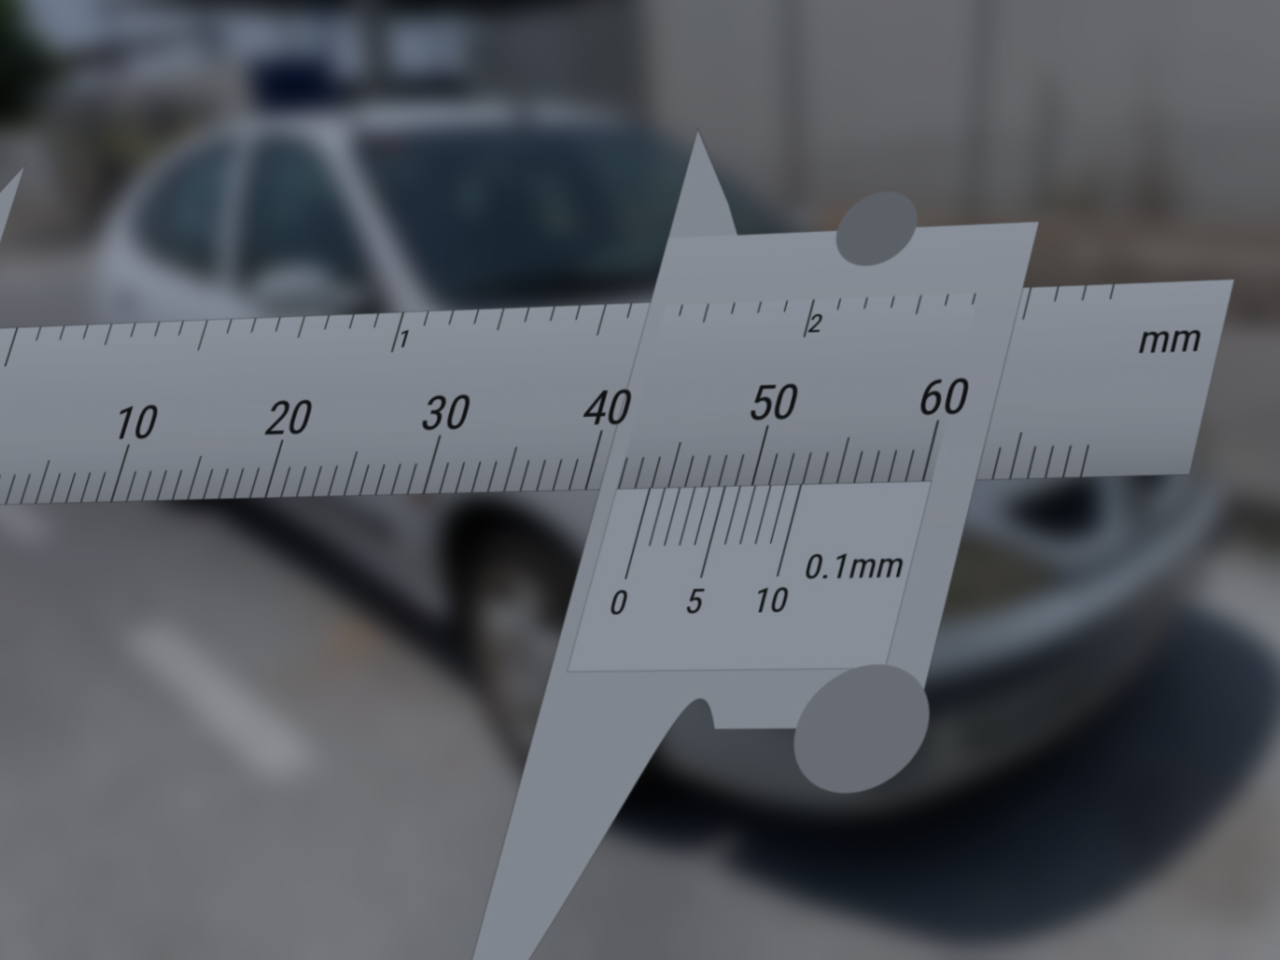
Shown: 43.9 mm
